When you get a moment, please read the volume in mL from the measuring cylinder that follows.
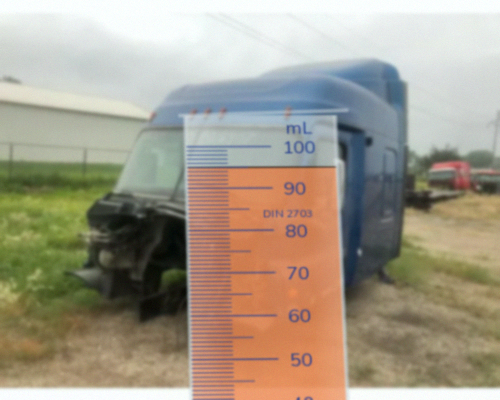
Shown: 95 mL
